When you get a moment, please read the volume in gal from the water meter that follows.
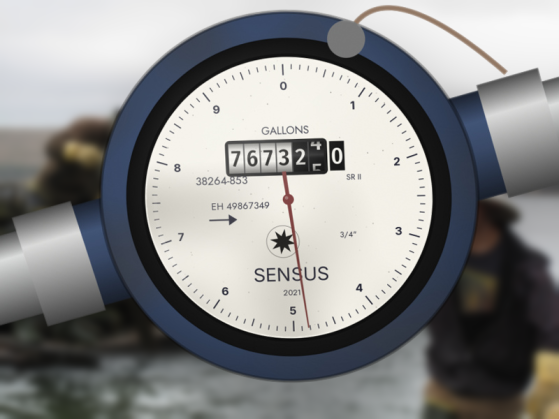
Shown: 7673244.8 gal
